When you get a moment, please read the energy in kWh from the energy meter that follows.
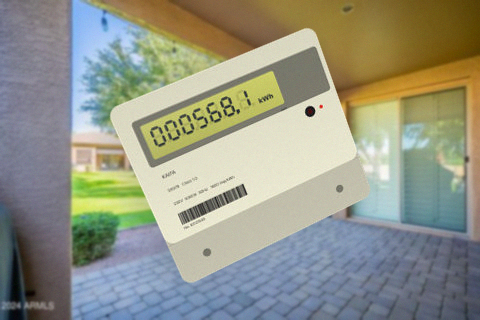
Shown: 568.1 kWh
